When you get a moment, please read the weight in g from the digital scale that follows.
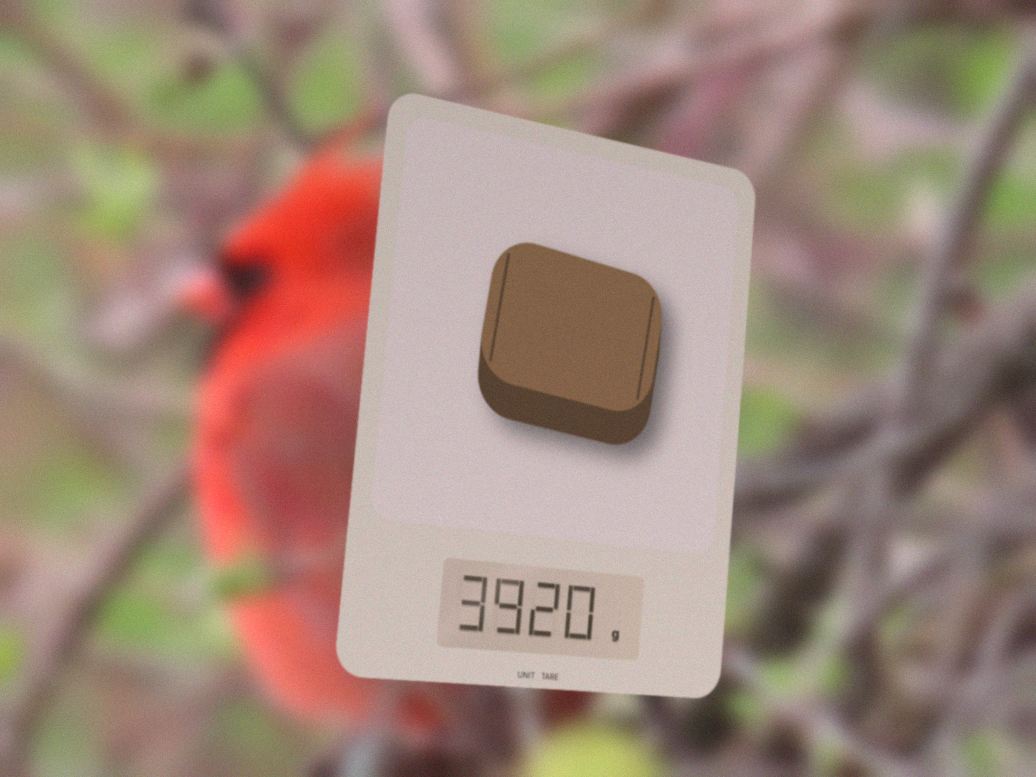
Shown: 3920 g
